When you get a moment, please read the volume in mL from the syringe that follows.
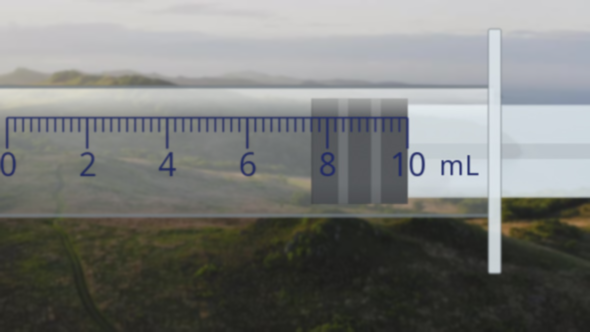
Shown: 7.6 mL
